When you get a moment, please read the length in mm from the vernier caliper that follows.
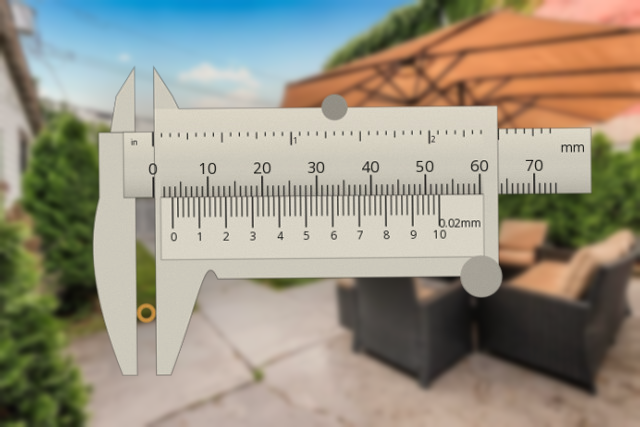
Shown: 3.5 mm
